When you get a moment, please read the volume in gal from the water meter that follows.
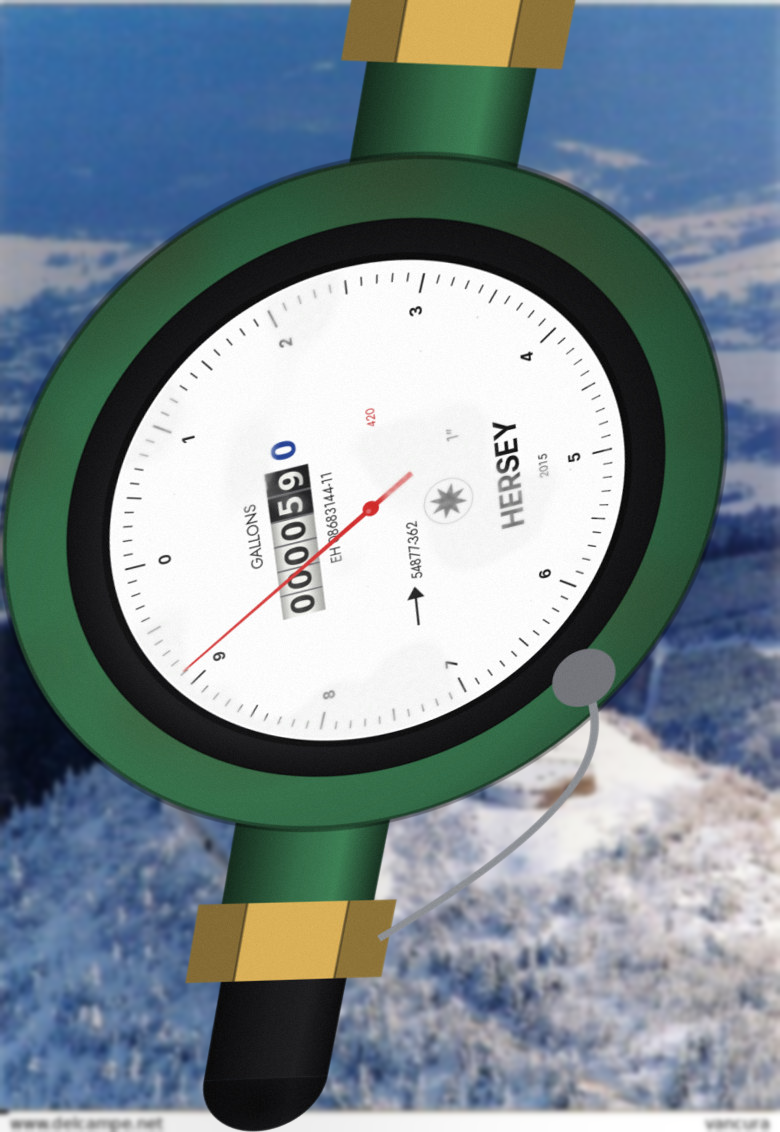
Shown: 589.1 gal
